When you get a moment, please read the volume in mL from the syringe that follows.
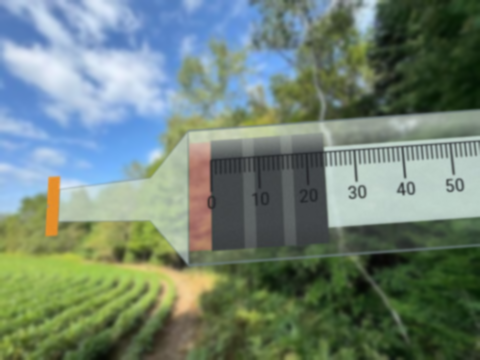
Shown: 0 mL
